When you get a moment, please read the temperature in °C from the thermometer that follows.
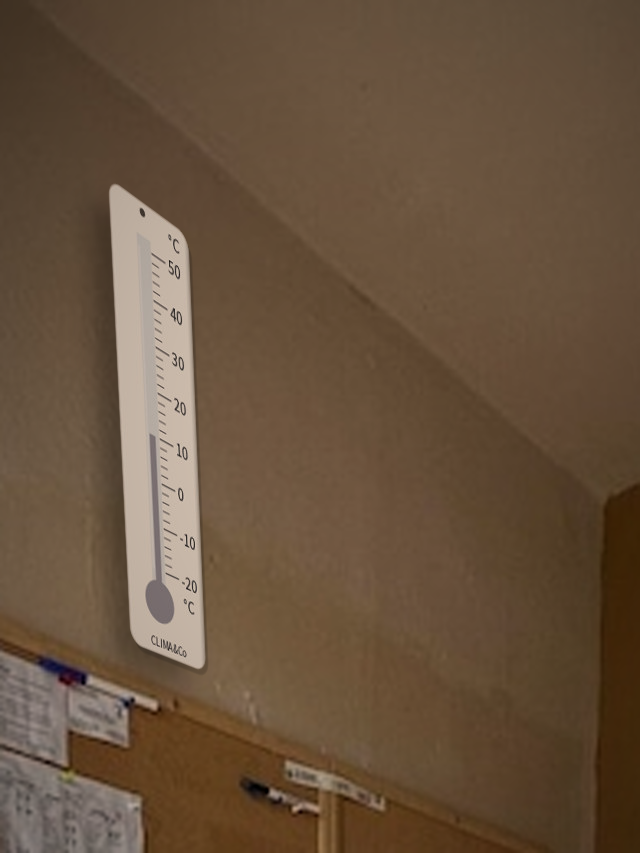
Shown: 10 °C
